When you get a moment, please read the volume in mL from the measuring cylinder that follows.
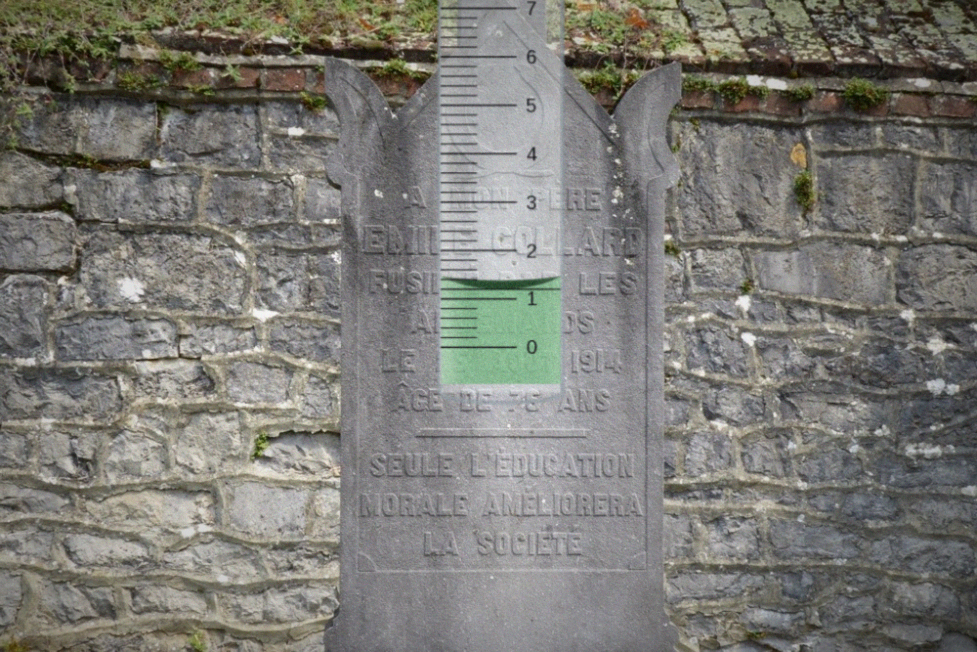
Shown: 1.2 mL
